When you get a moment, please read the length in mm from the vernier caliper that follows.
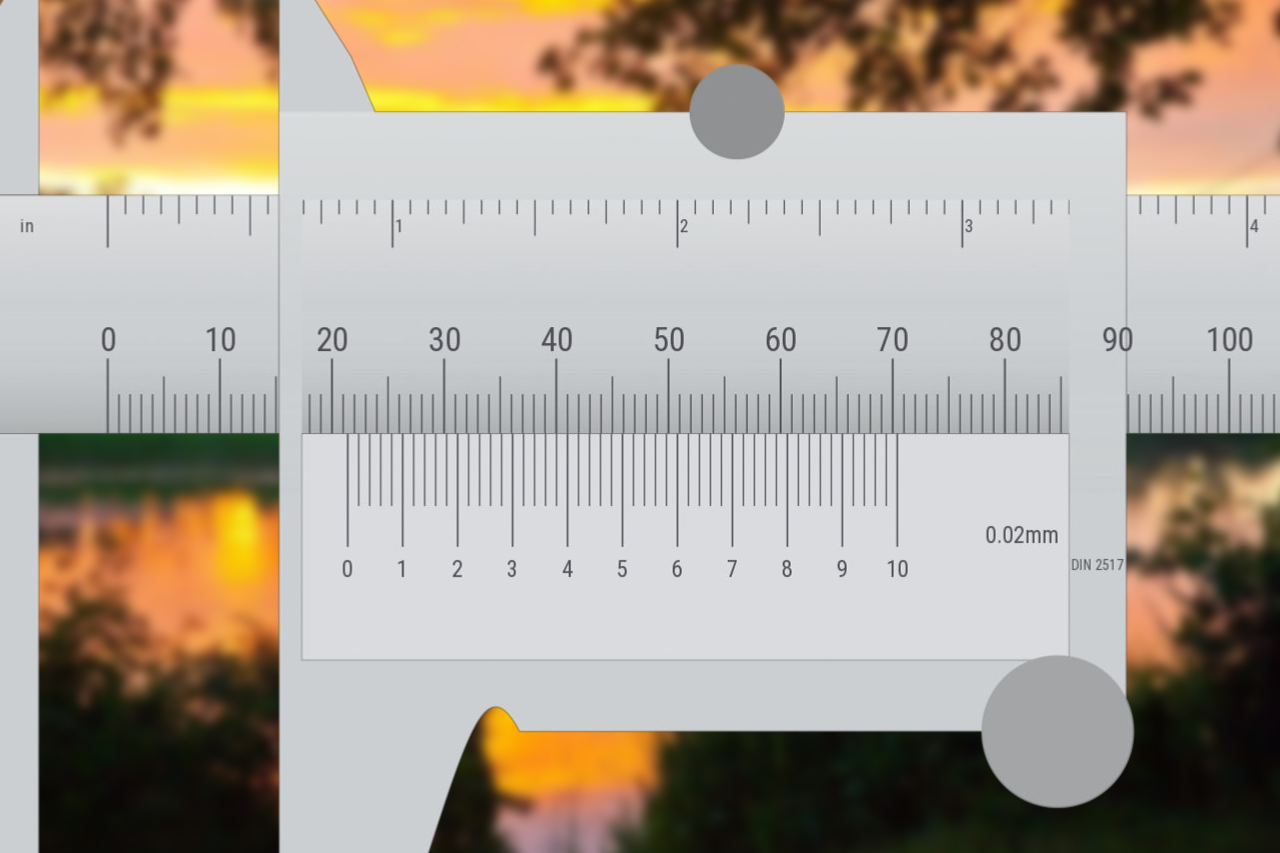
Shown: 21.4 mm
